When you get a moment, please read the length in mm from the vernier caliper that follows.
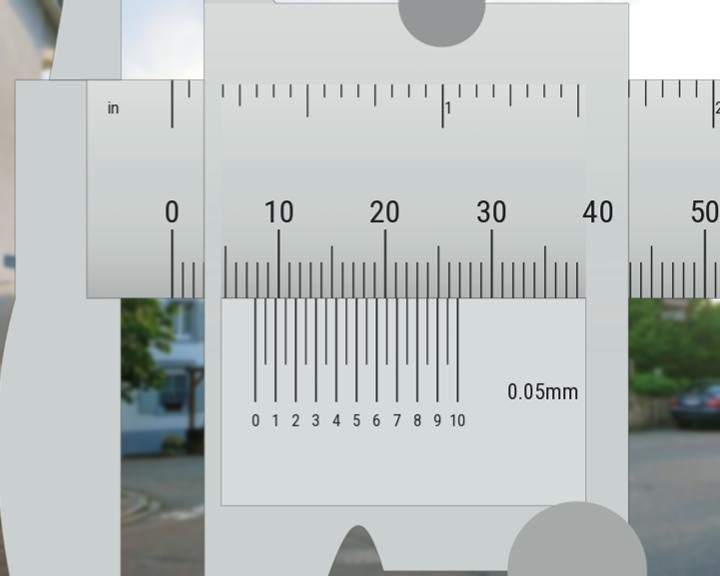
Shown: 7.8 mm
